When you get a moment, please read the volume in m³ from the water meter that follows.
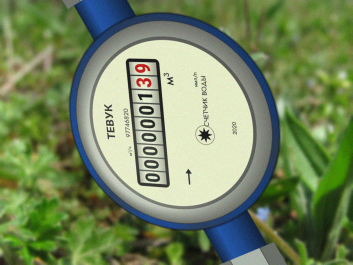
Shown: 1.39 m³
